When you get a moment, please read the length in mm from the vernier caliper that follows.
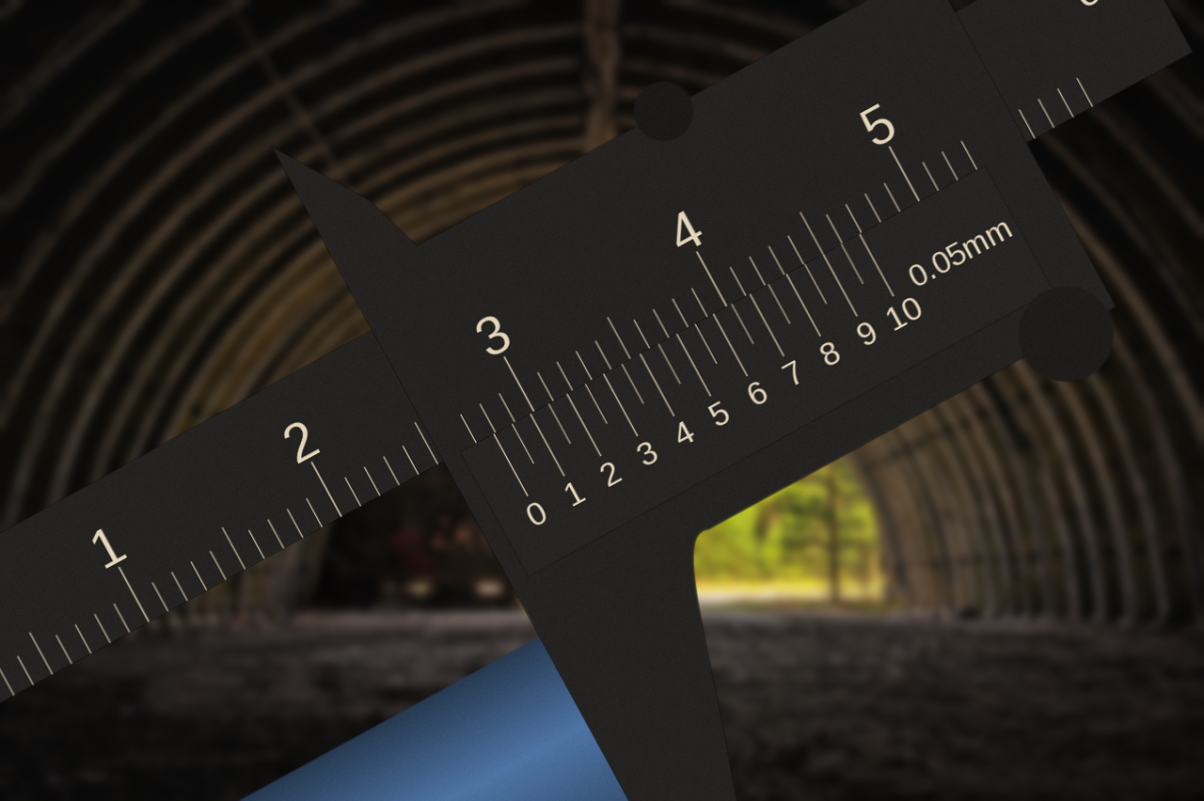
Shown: 27.90 mm
